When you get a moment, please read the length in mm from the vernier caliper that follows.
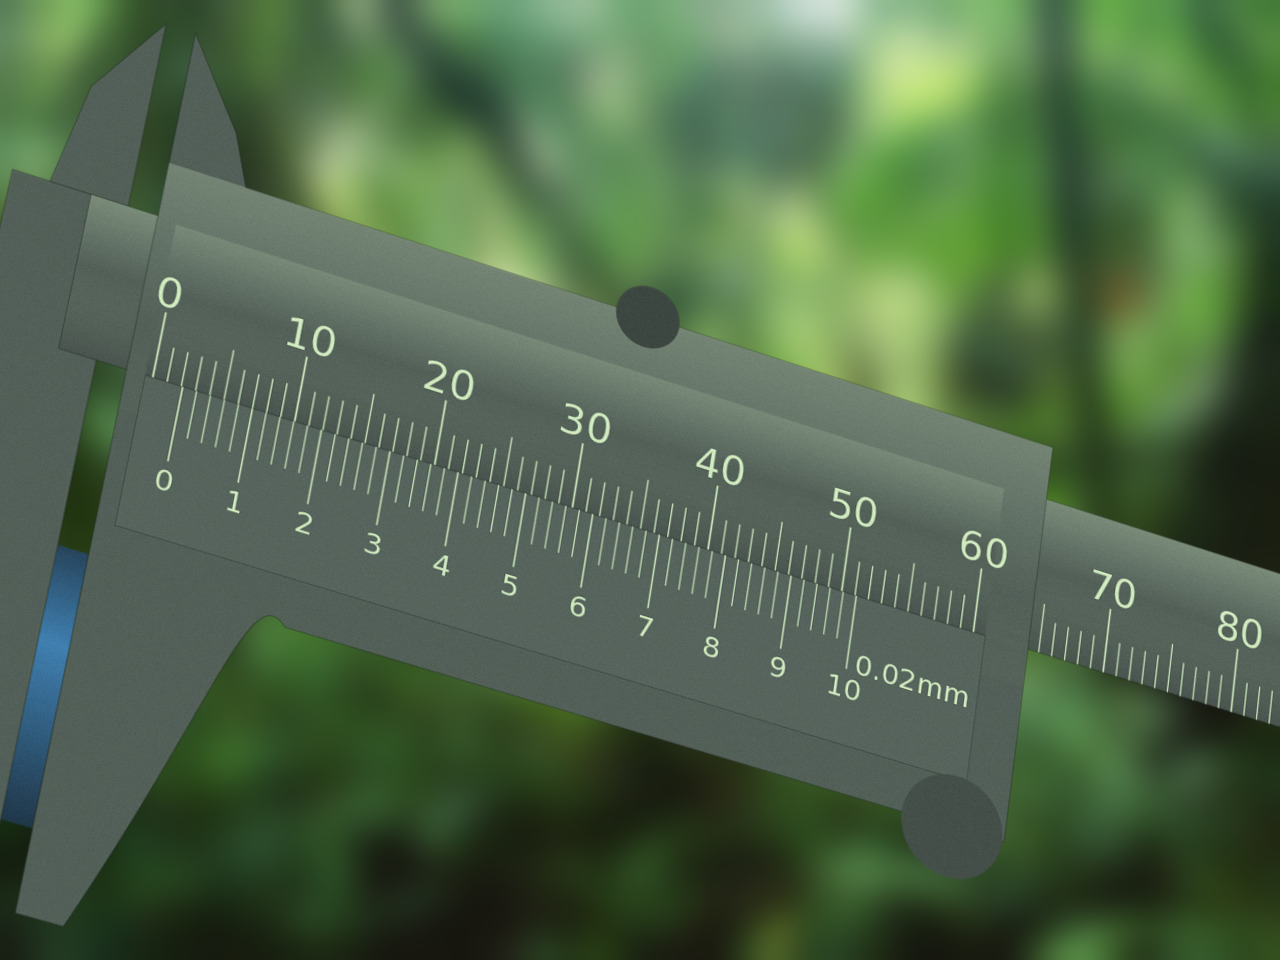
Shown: 2.1 mm
